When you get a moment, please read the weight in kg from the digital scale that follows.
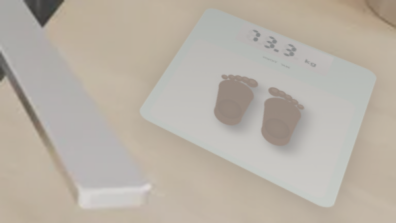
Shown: 73.3 kg
